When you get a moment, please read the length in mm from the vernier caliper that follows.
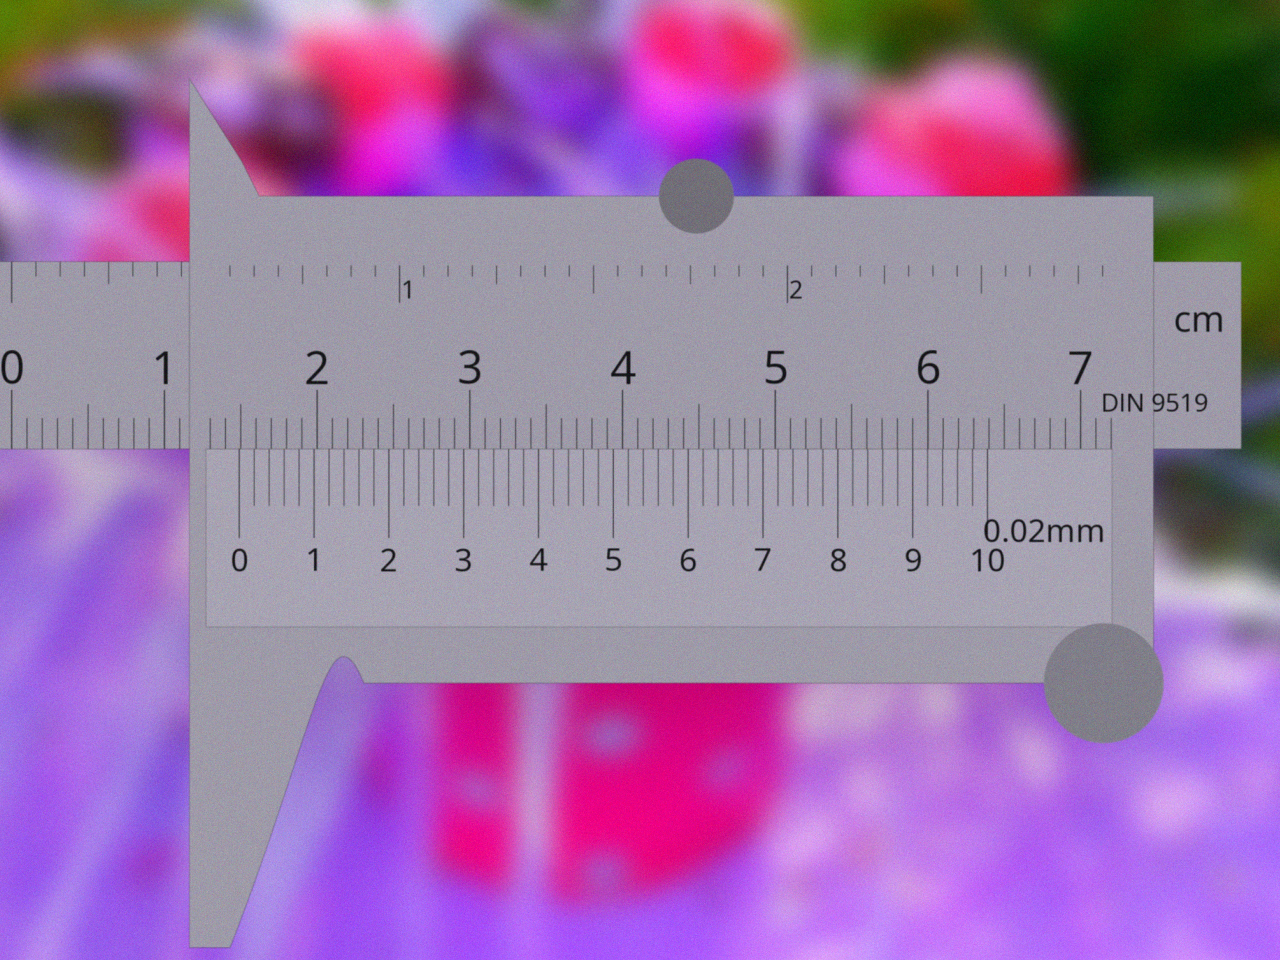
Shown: 14.9 mm
